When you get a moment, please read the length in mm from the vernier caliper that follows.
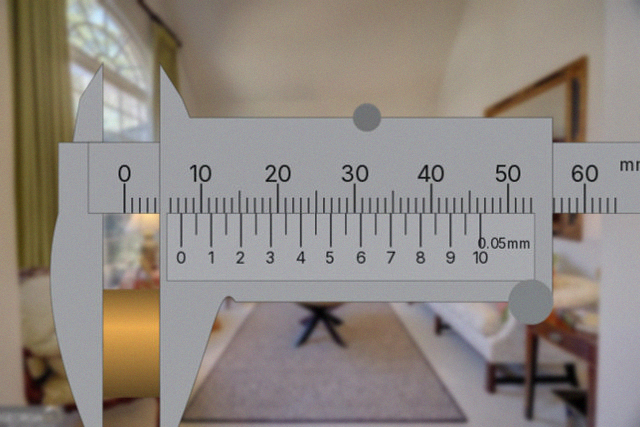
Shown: 7.4 mm
